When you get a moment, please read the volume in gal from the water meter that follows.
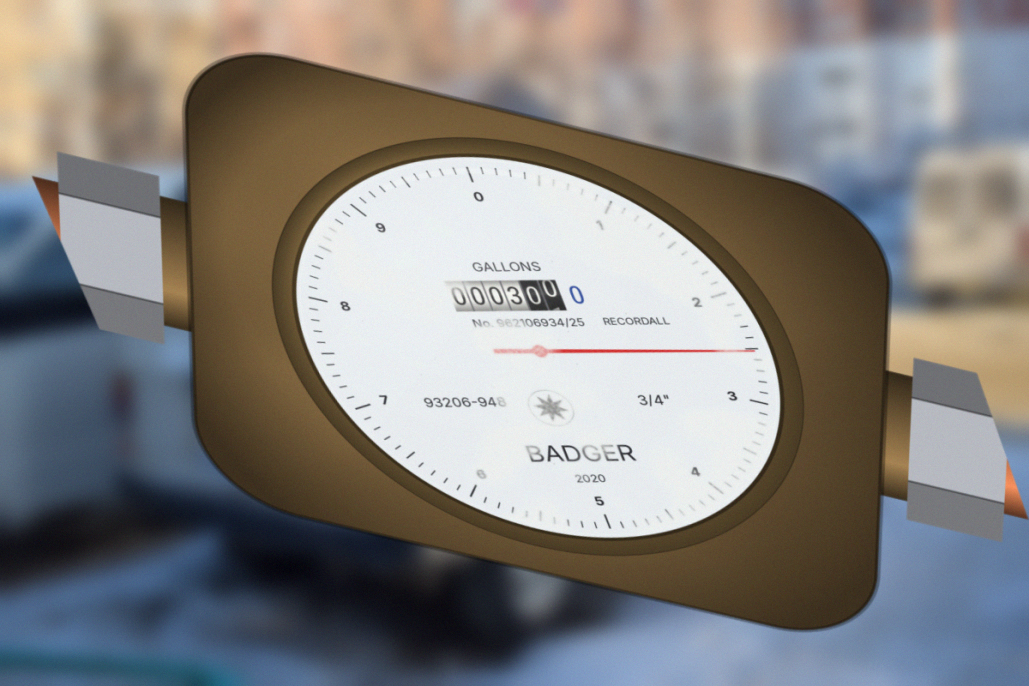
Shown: 3002.5 gal
